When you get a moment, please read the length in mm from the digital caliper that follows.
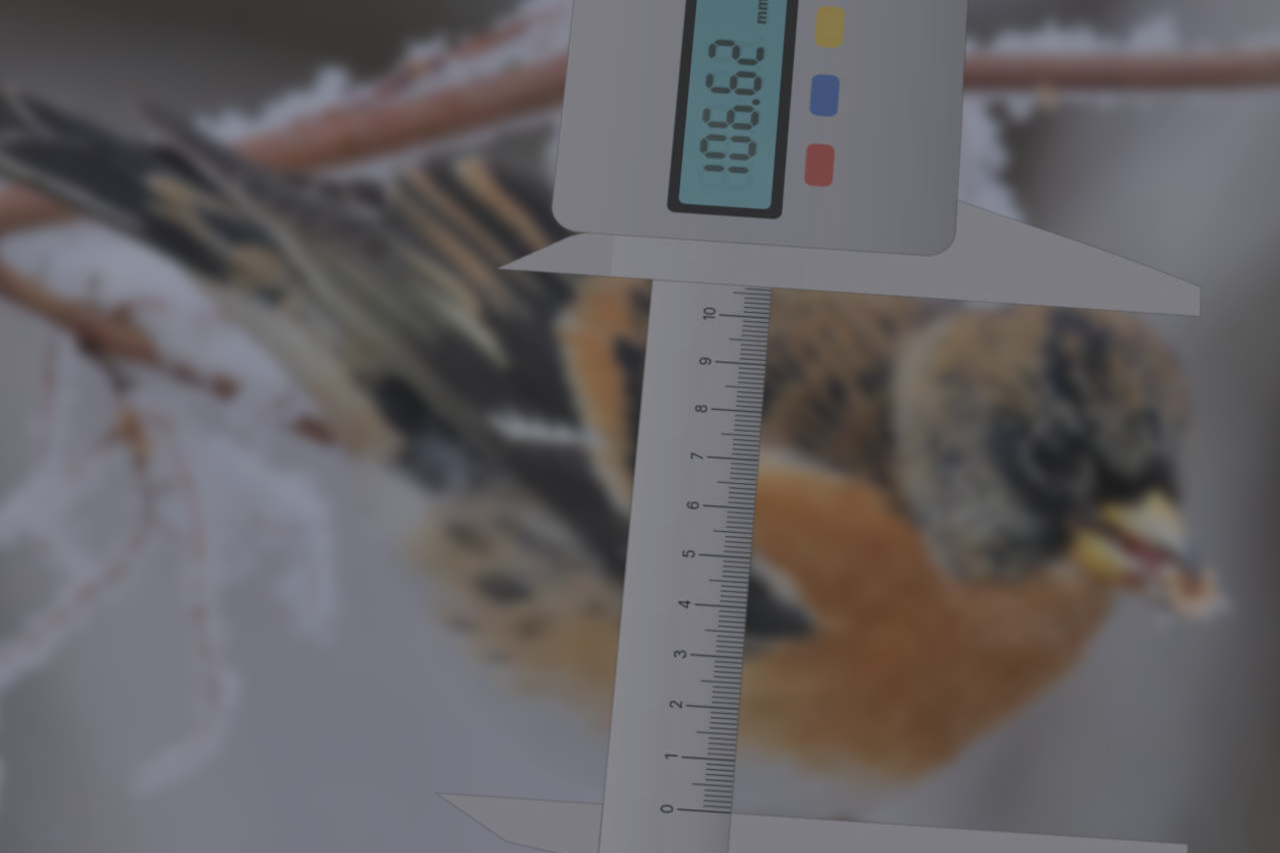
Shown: 106.62 mm
